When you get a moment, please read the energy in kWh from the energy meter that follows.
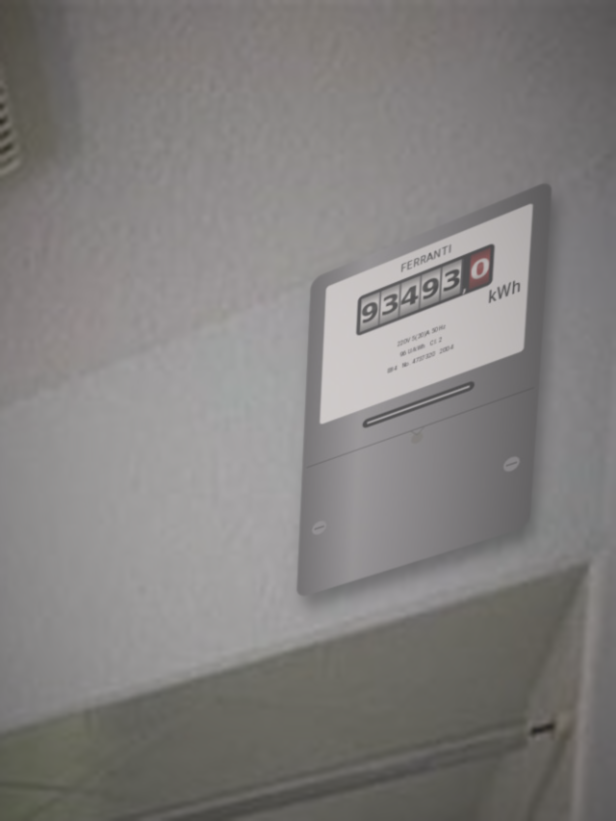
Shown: 93493.0 kWh
